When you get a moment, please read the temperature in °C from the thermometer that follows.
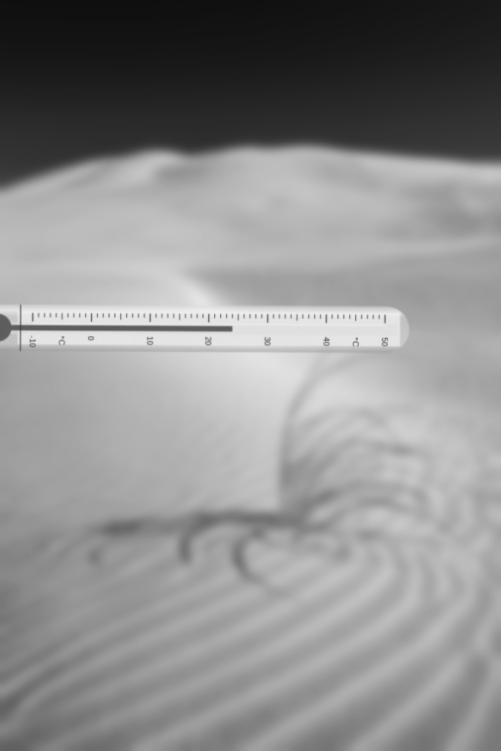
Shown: 24 °C
